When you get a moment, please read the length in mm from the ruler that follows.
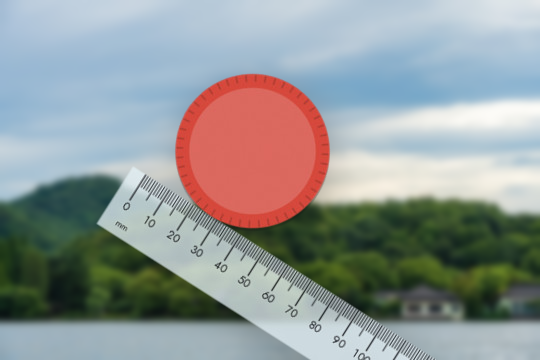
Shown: 55 mm
